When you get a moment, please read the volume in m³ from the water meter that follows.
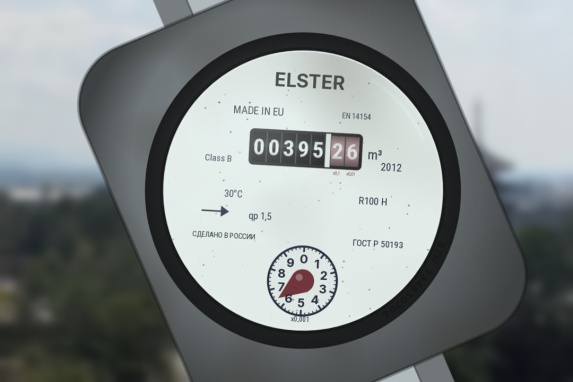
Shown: 395.266 m³
